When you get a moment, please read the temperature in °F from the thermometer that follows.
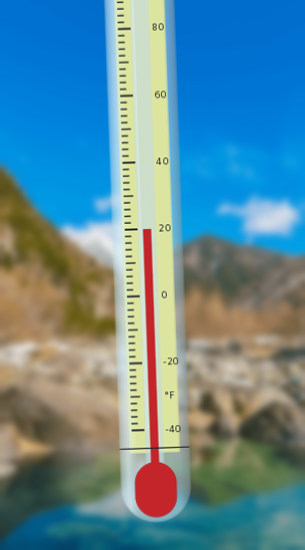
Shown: 20 °F
